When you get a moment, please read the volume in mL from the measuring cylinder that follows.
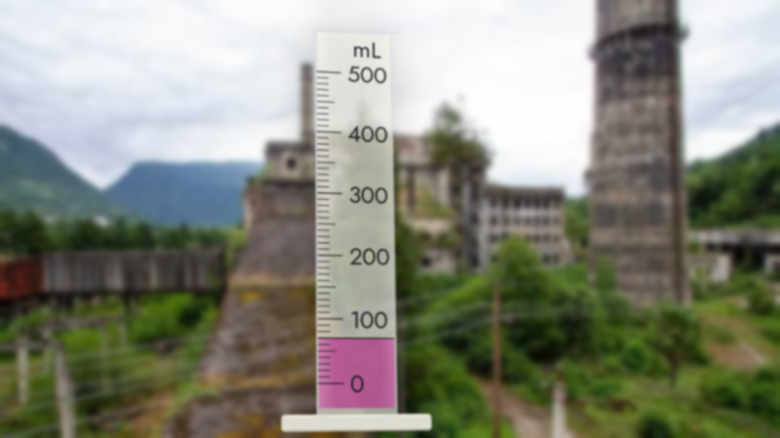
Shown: 70 mL
